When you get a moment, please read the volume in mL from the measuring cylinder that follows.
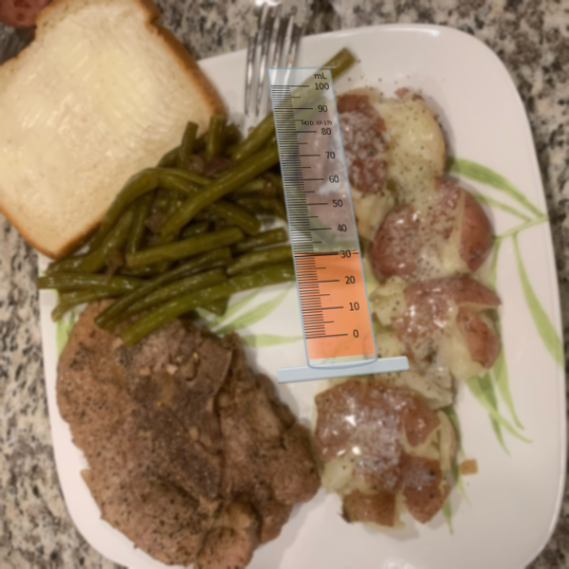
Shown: 30 mL
